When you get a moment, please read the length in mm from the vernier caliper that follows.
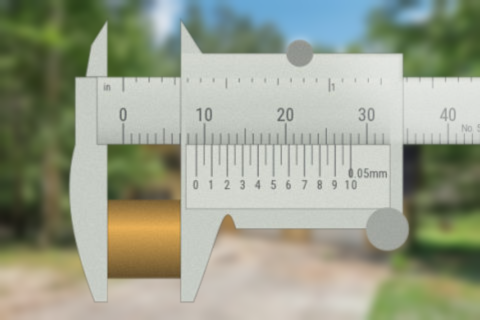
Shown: 9.0 mm
